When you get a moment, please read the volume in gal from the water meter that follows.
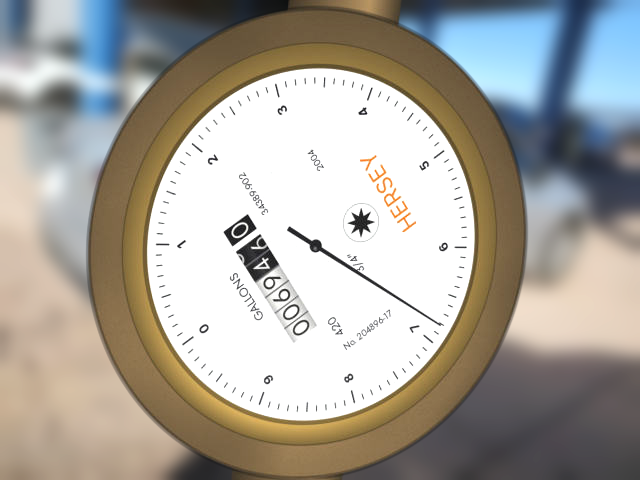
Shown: 69456.8 gal
